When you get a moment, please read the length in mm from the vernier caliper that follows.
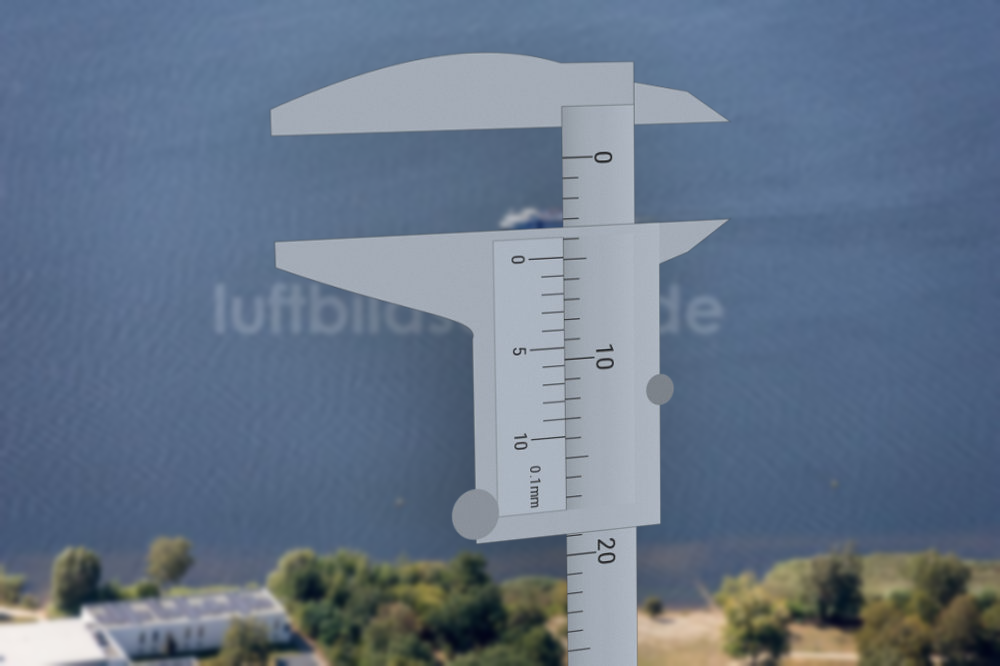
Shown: 4.9 mm
